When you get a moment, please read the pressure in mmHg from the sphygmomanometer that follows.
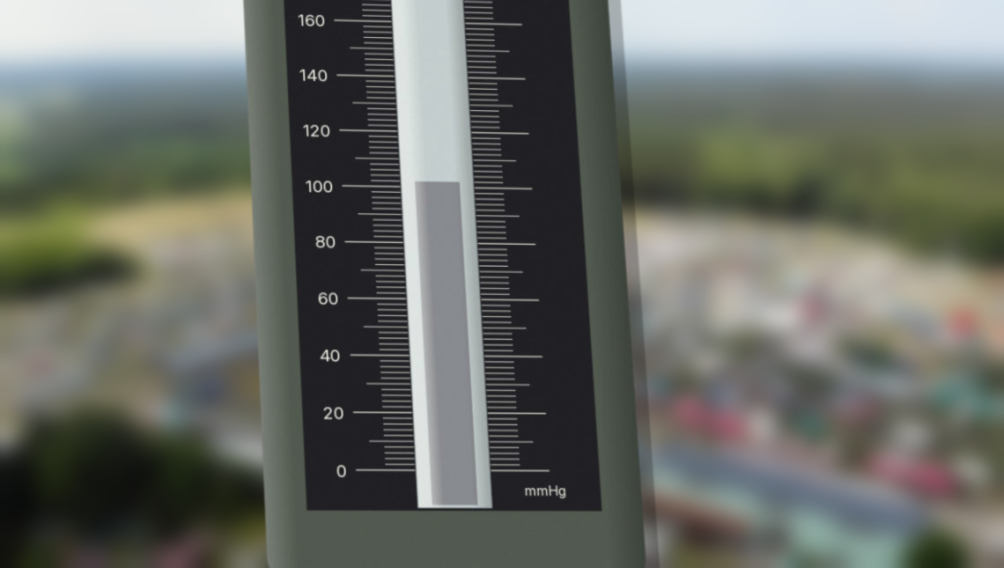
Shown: 102 mmHg
